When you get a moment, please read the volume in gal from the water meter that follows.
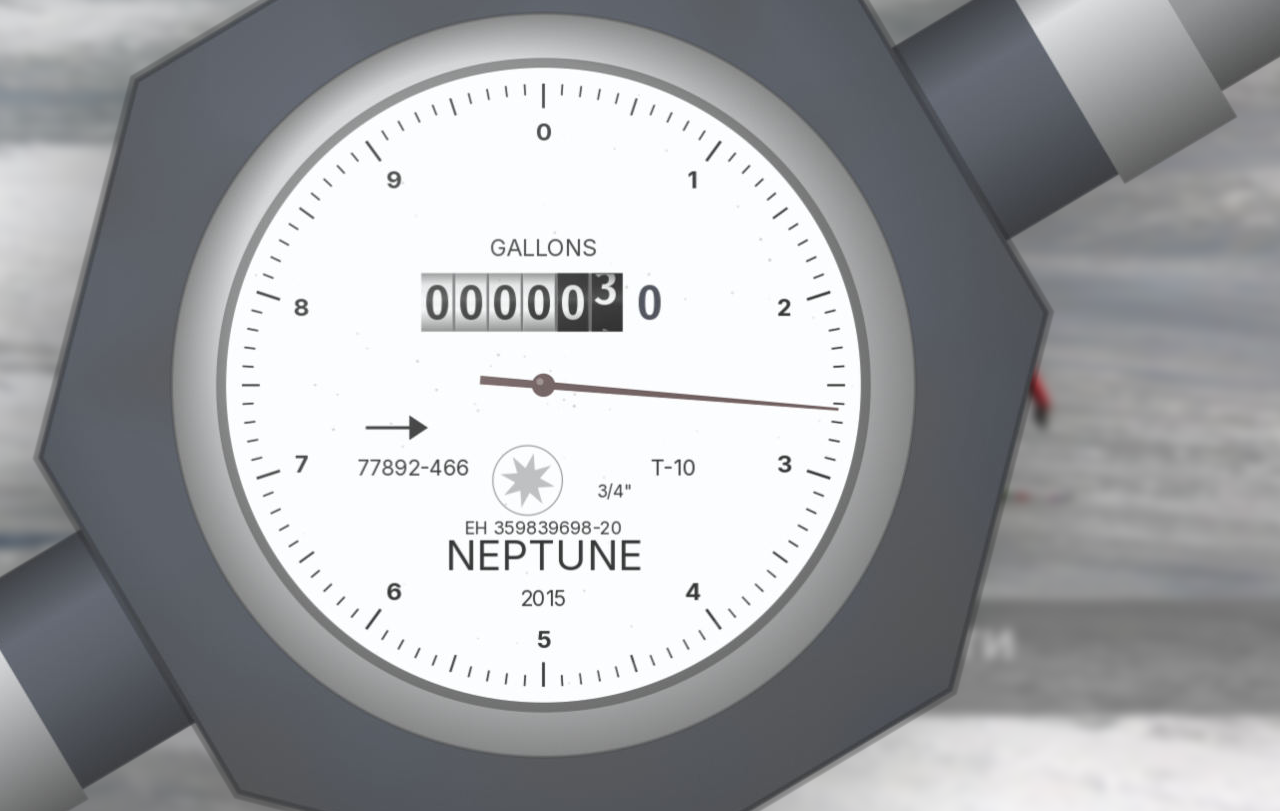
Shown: 32.6 gal
